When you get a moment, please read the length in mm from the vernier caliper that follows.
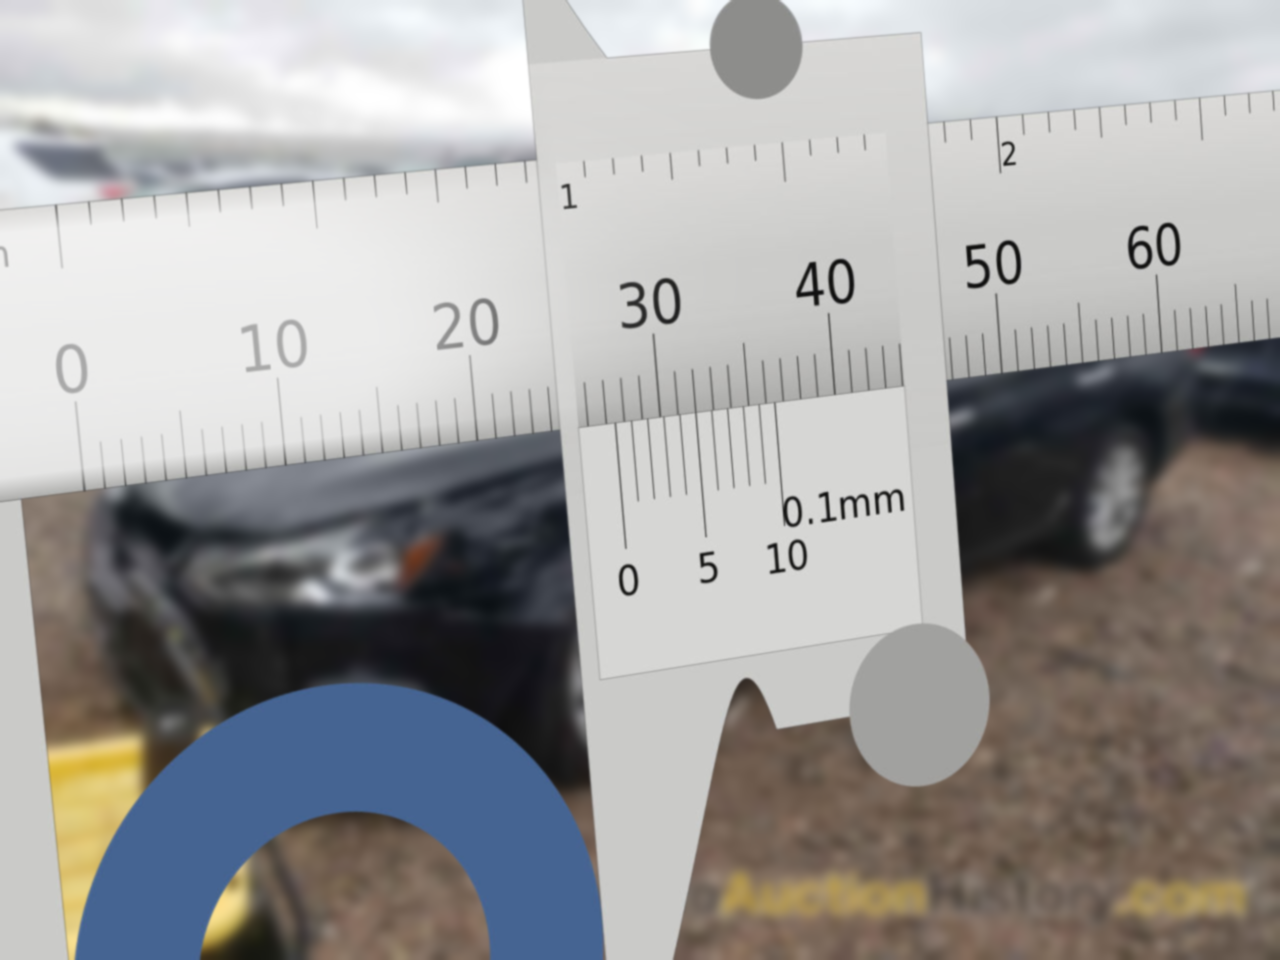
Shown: 27.5 mm
